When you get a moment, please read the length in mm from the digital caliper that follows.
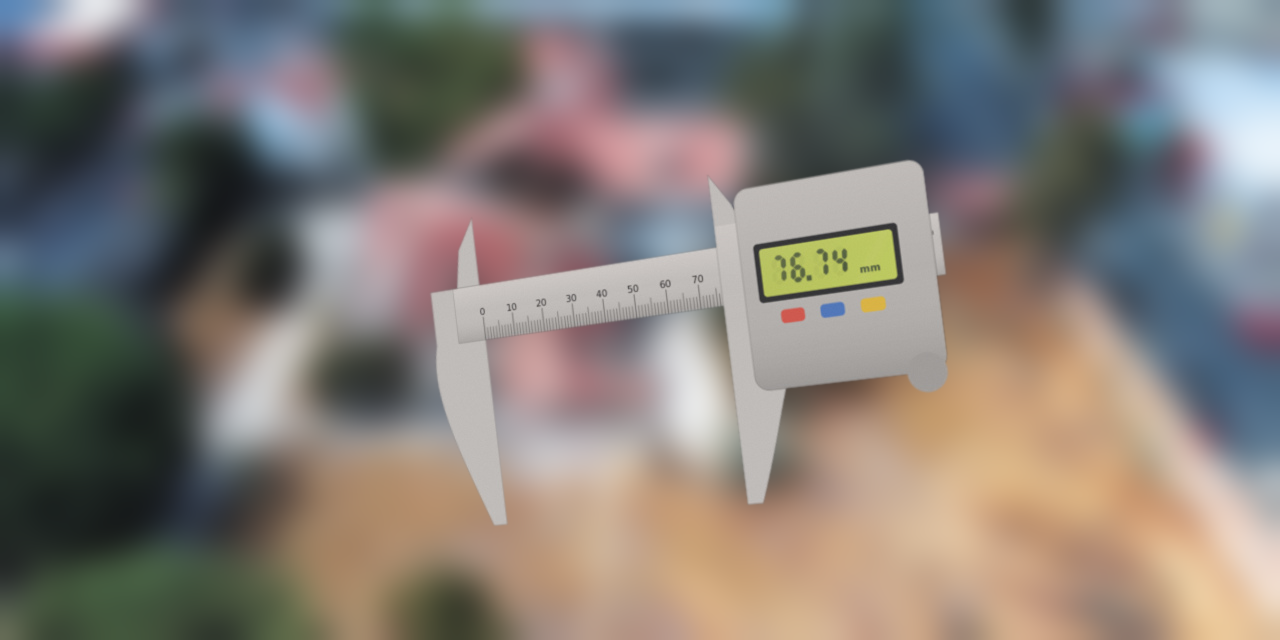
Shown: 76.74 mm
